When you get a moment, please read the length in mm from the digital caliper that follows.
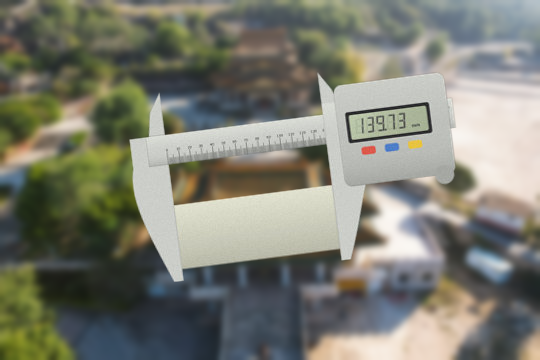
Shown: 139.73 mm
